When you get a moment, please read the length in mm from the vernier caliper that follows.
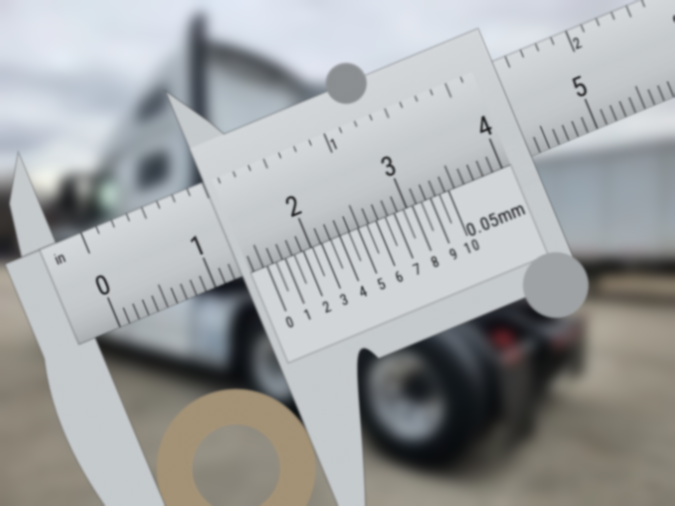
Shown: 15.4 mm
